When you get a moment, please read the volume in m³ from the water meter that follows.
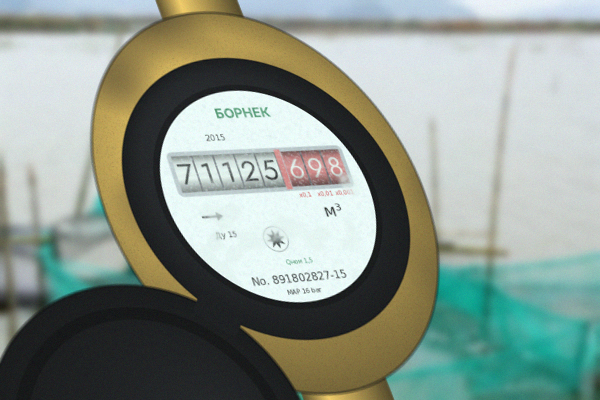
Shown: 71125.698 m³
